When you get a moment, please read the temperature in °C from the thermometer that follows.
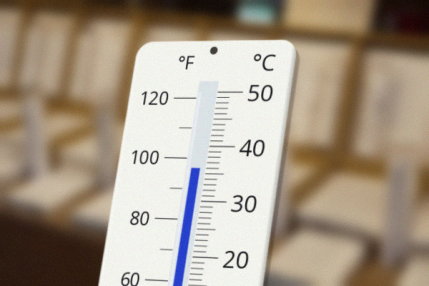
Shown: 36 °C
